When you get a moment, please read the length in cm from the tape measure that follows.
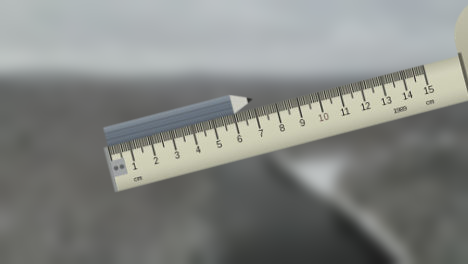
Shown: 7 cm
